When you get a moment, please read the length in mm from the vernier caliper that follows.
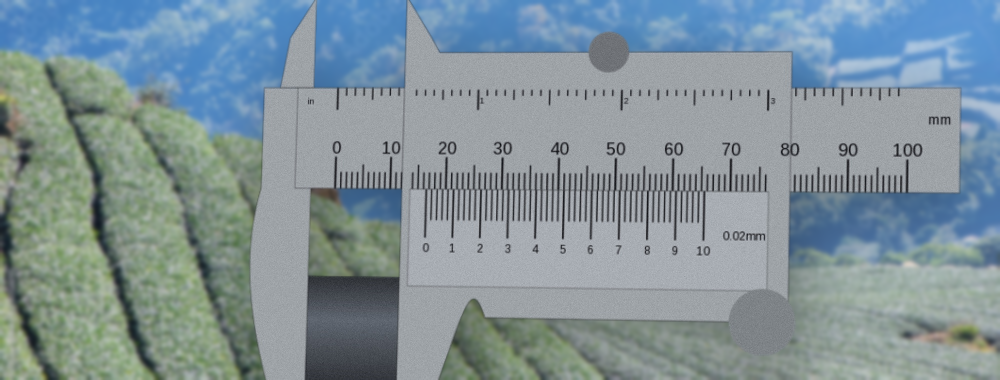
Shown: 16.5 mm
